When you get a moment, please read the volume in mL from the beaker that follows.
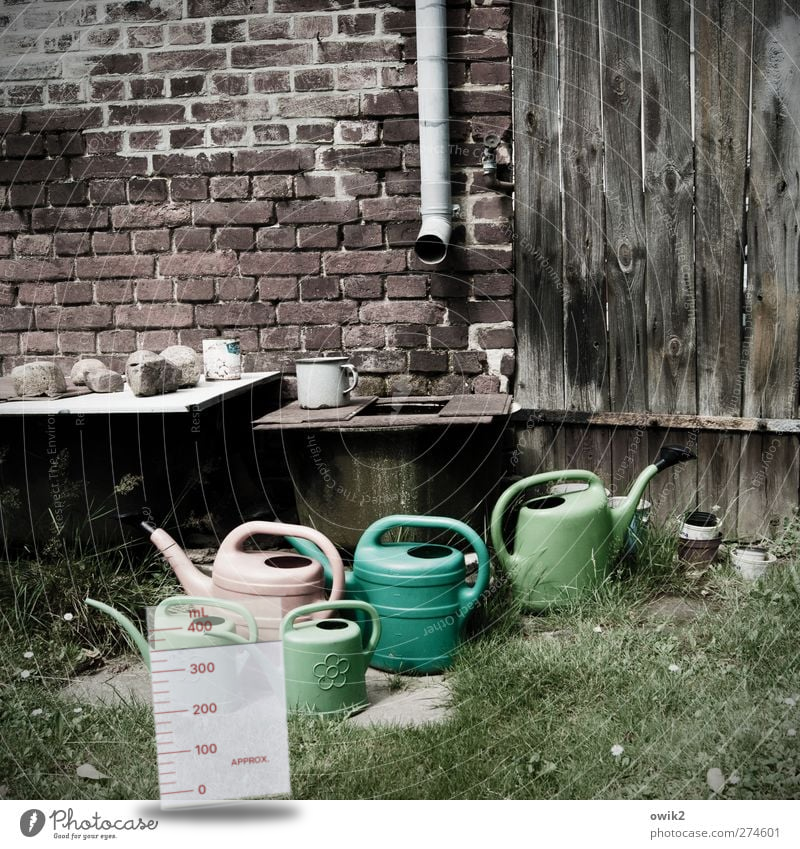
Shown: 350 mL
